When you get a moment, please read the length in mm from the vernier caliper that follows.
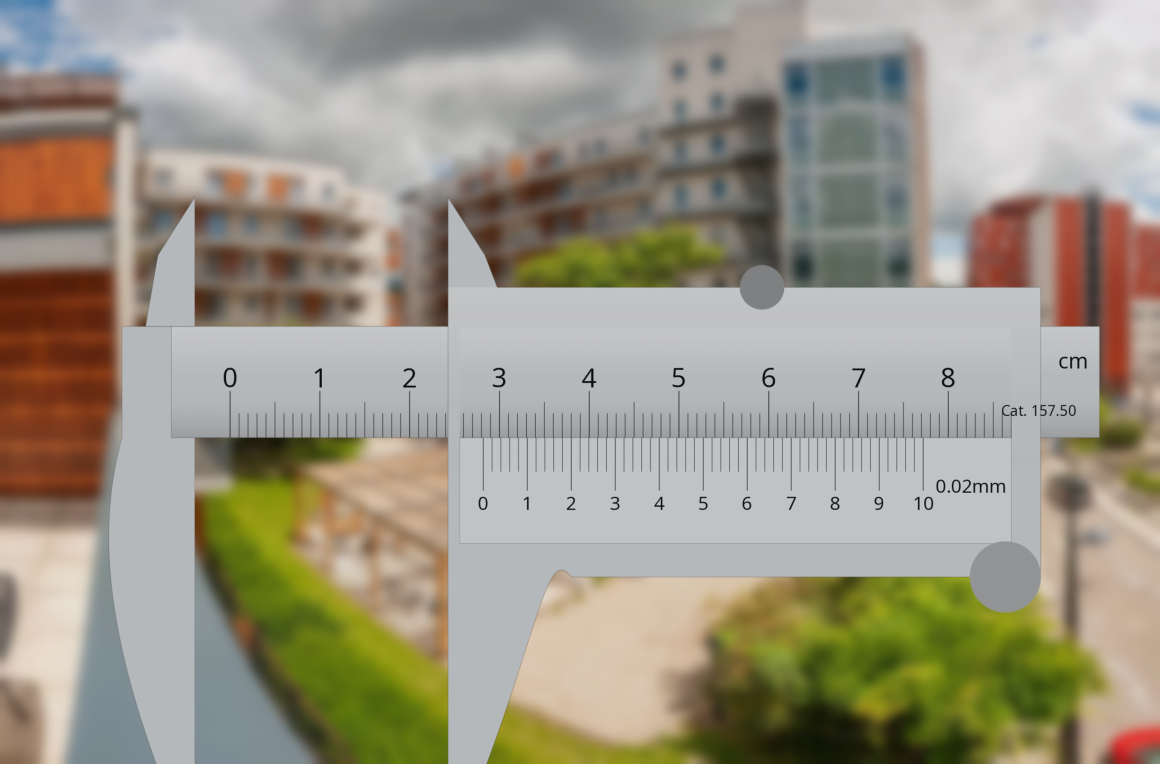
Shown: 28.2 mm
